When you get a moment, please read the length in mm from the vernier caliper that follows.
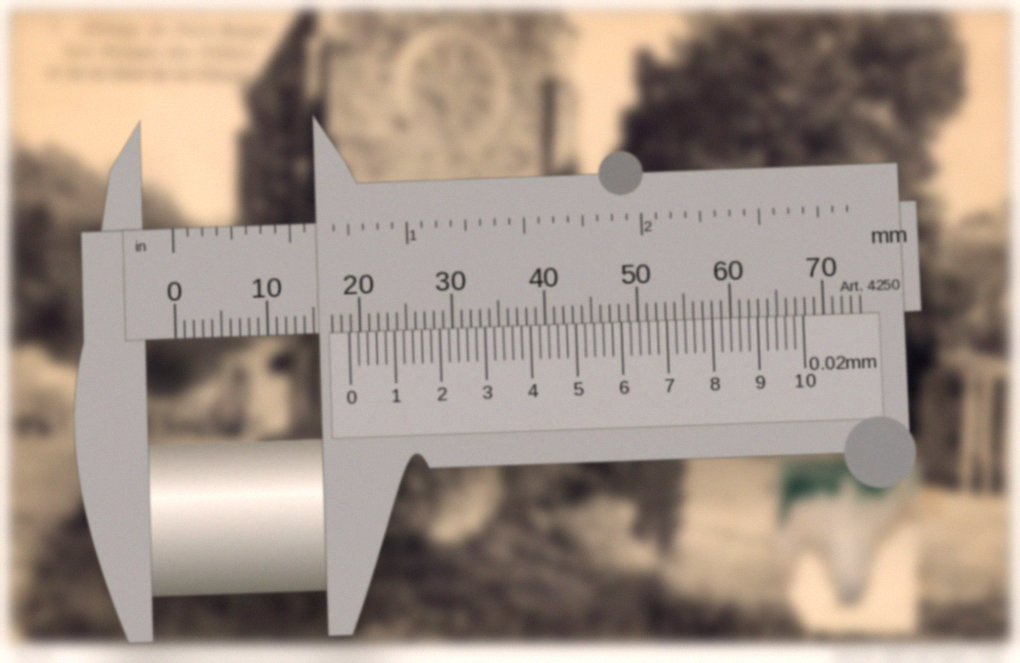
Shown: 18.8 mm
